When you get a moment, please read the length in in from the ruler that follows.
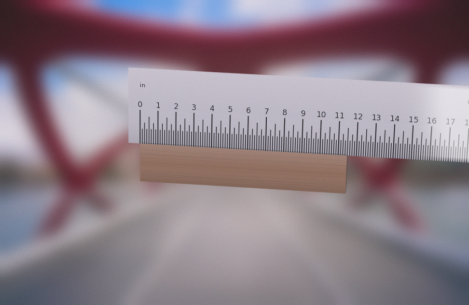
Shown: 11.5 in
